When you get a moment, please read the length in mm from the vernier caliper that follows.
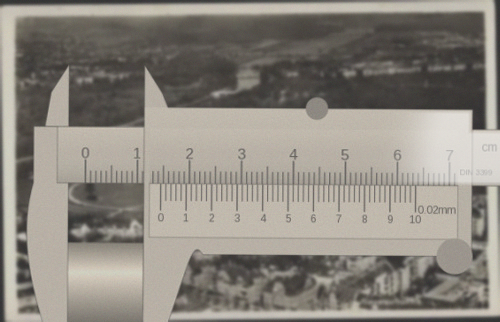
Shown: 14.5 mm
